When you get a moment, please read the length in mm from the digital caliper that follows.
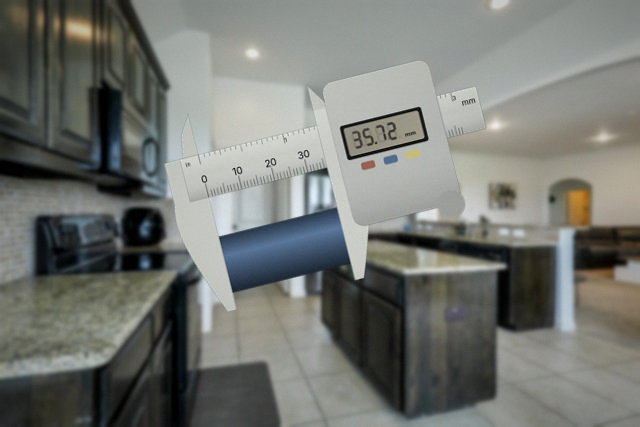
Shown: 35.72 mm
